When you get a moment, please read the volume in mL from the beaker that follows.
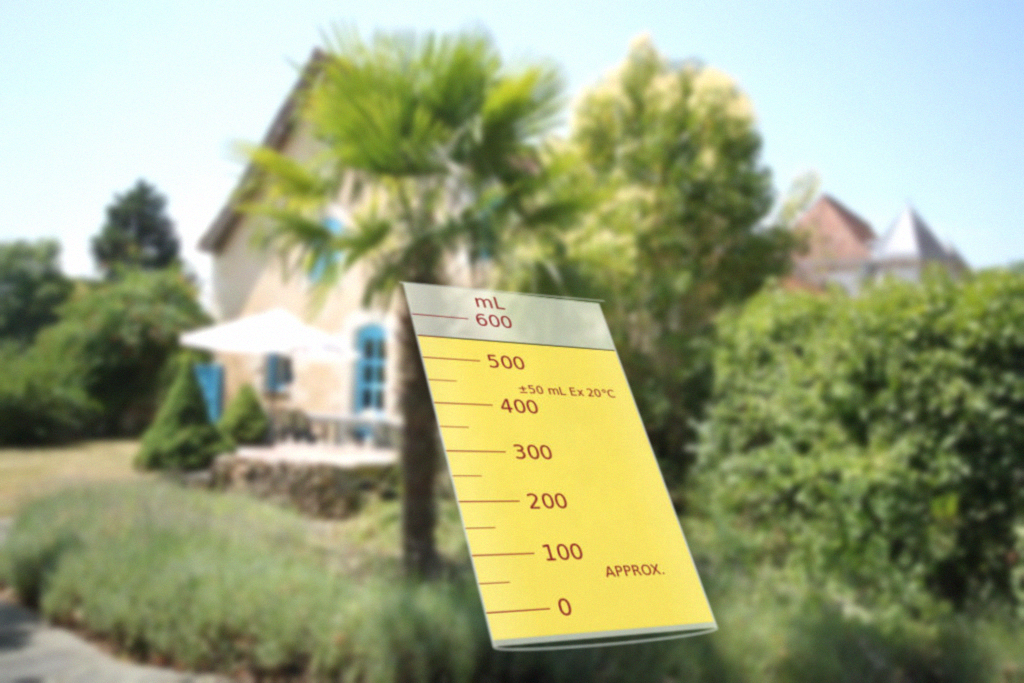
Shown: 550 mL
